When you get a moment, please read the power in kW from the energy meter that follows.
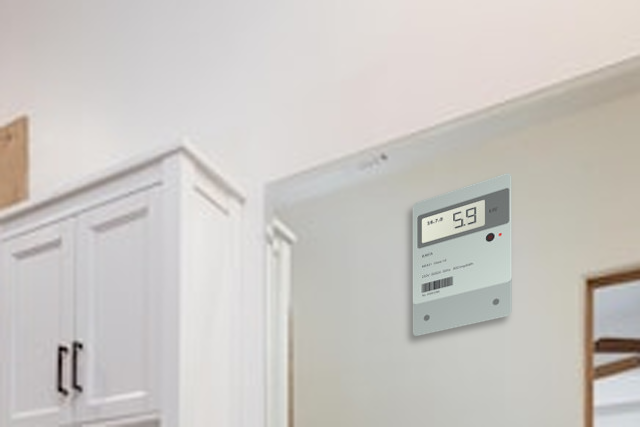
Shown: 5.9 kW
